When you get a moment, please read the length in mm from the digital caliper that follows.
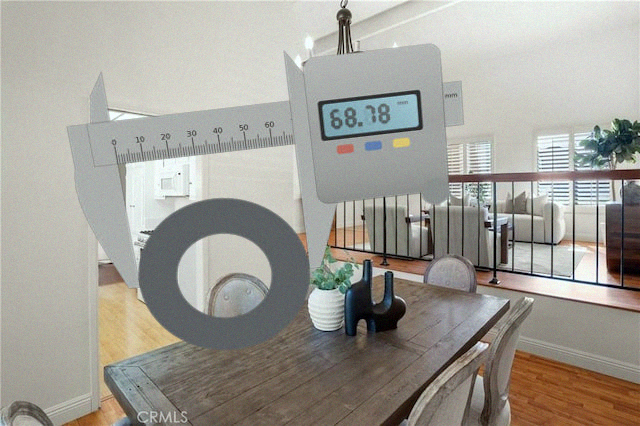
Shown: 68.78 mm
